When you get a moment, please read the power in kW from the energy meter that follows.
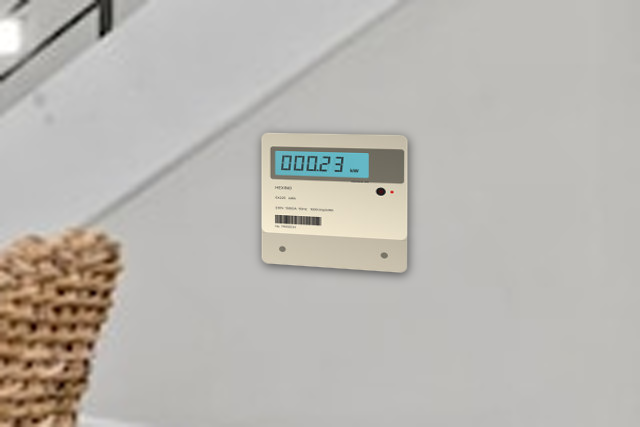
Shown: 0.23 kW
